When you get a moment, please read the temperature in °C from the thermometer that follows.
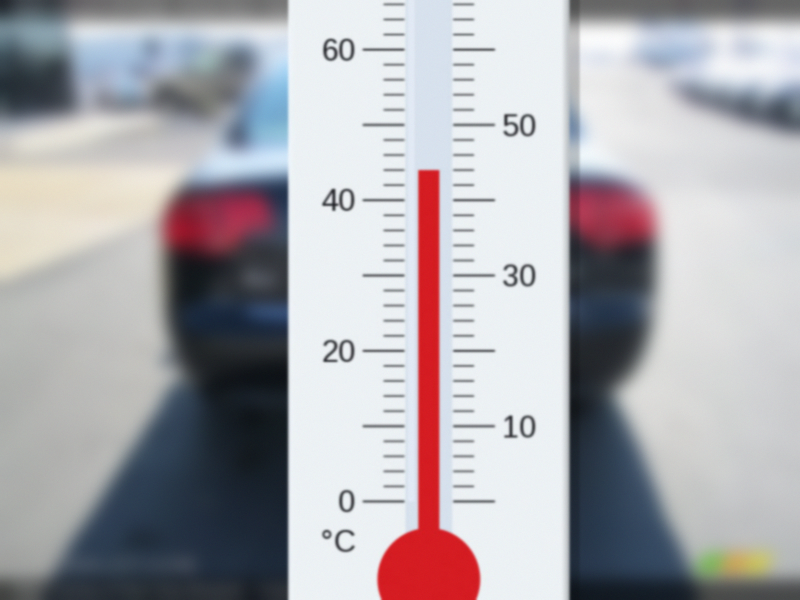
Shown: 44 °C
